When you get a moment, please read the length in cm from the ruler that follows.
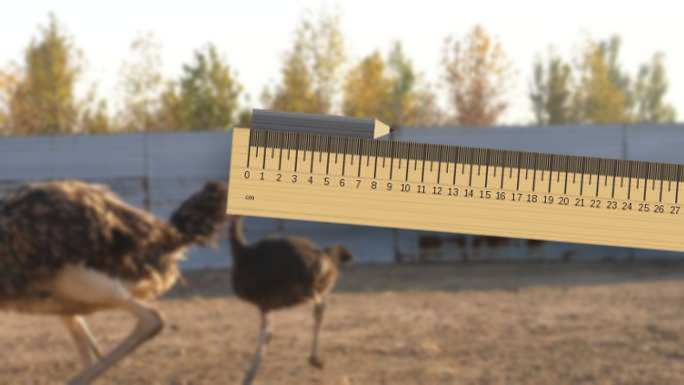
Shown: 9 cm
